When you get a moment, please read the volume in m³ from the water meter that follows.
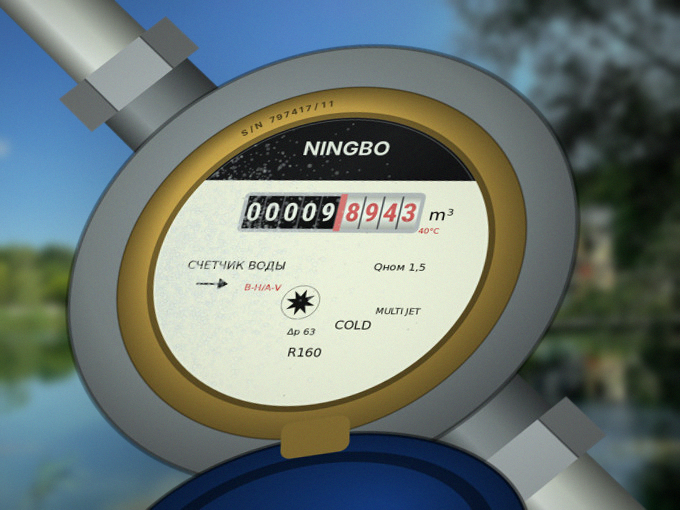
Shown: 9.8943 m³
